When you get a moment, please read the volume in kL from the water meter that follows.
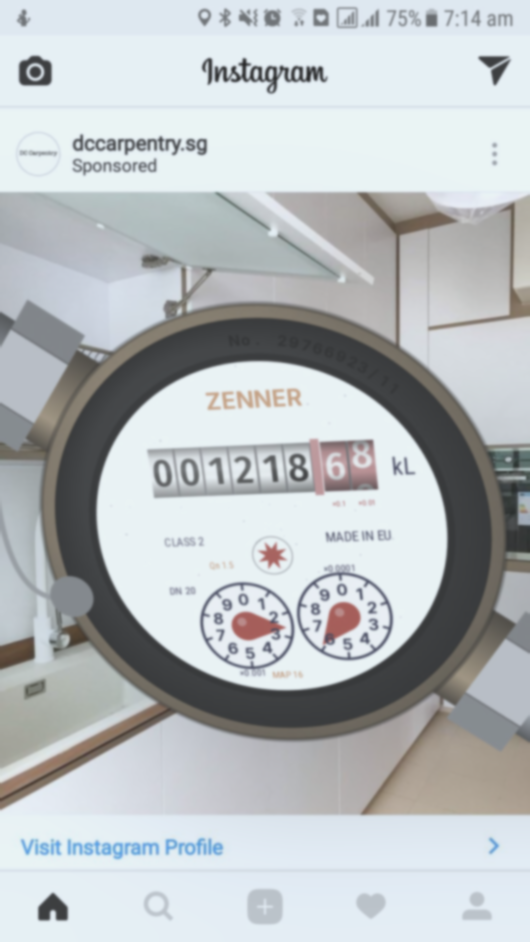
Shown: 1218.6826 kL
